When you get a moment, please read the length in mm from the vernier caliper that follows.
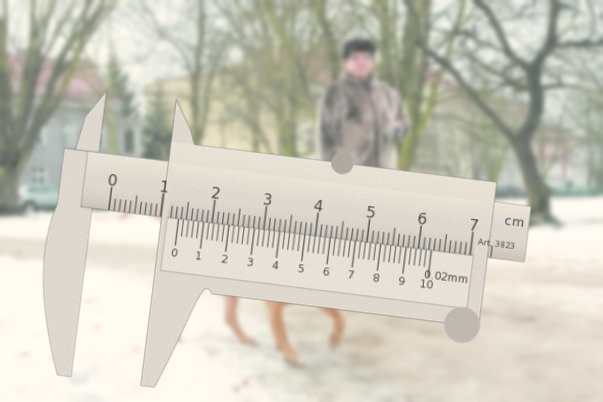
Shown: 13.5 mm
